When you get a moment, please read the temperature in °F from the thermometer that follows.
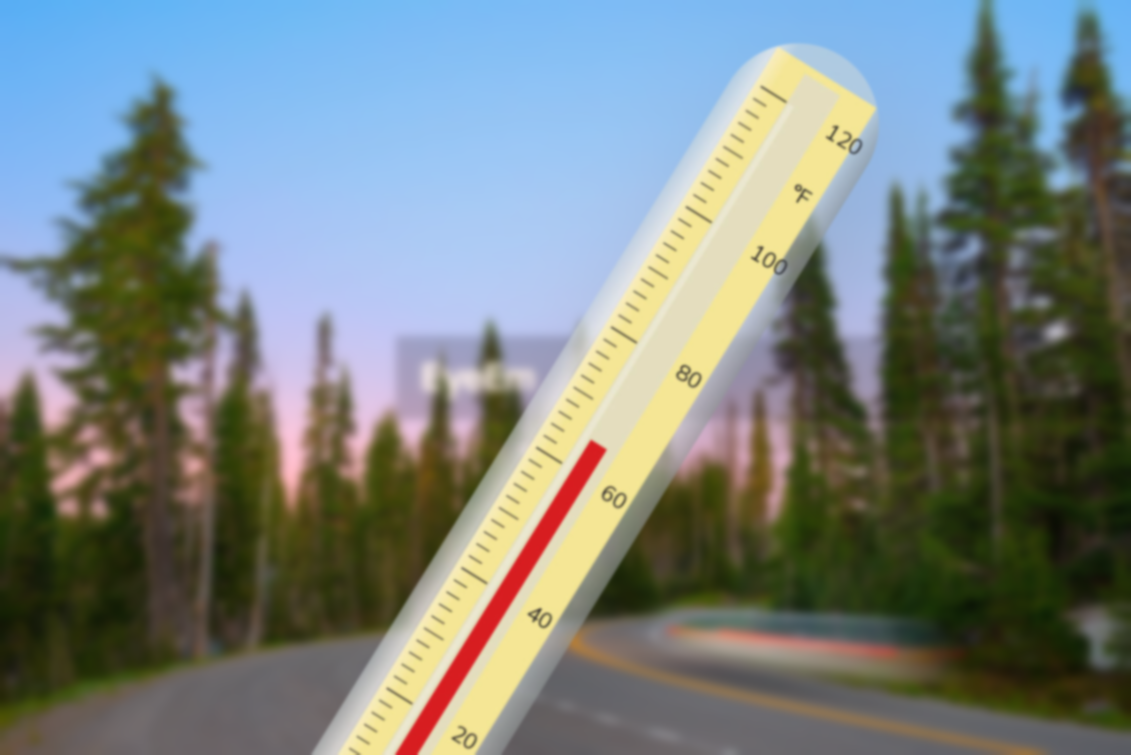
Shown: 65 °F
